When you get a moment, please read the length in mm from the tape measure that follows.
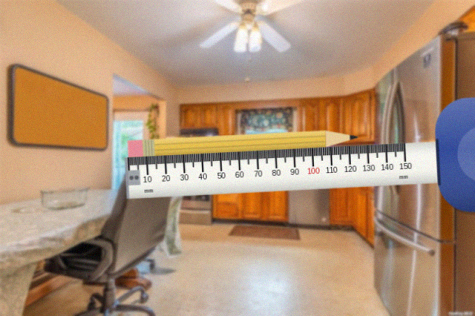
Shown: 125 mm
